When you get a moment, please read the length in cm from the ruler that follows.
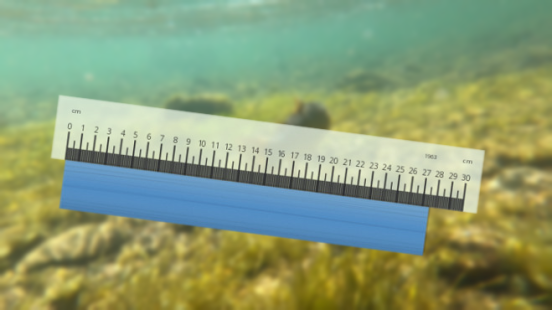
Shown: 27.5 cm
